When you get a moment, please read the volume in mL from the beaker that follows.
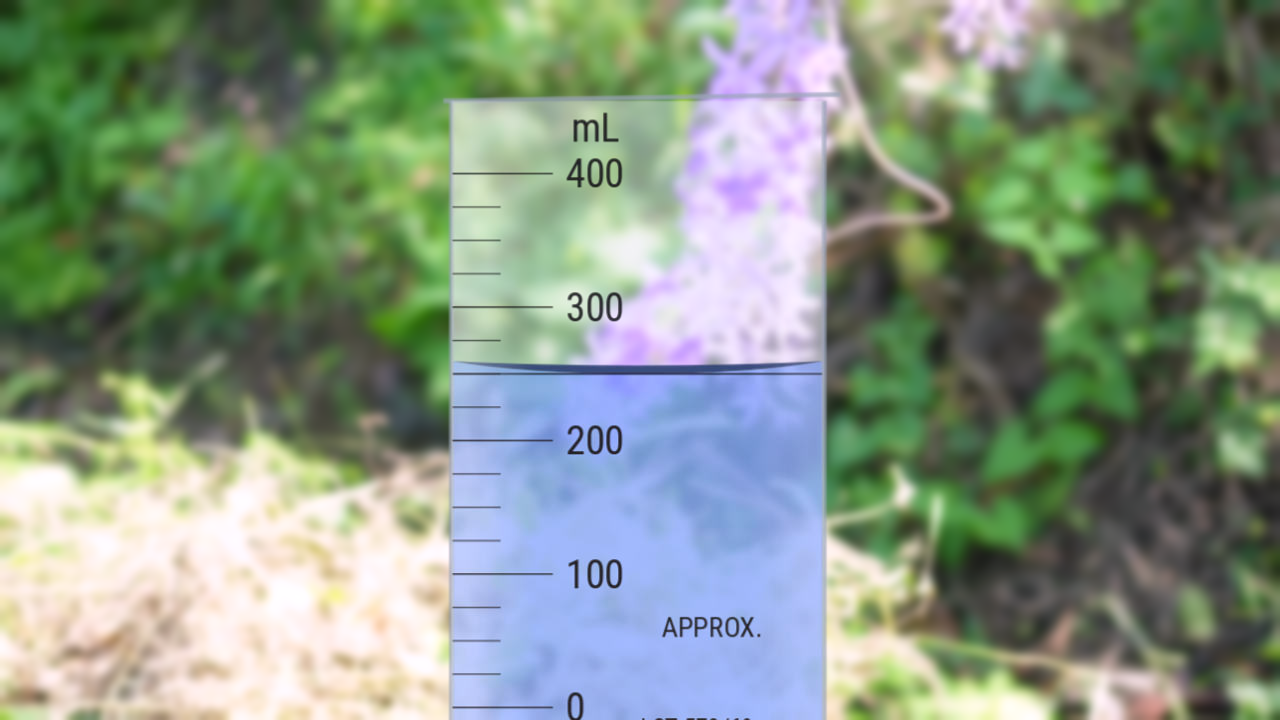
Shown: 250 mL
